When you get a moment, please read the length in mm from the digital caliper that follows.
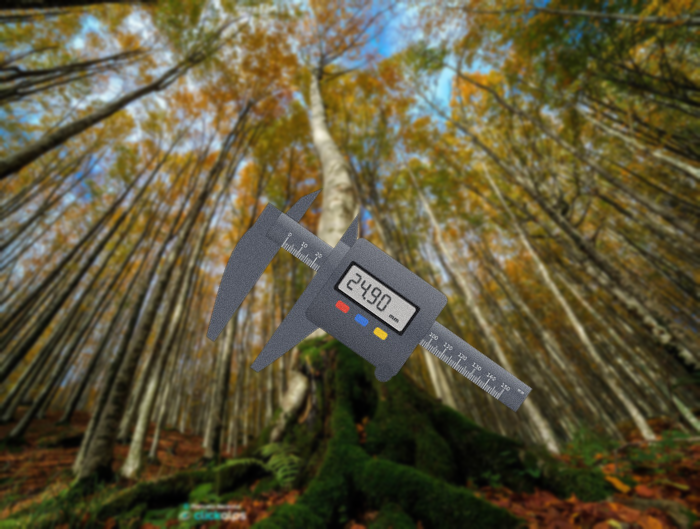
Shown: 24.90 mm
